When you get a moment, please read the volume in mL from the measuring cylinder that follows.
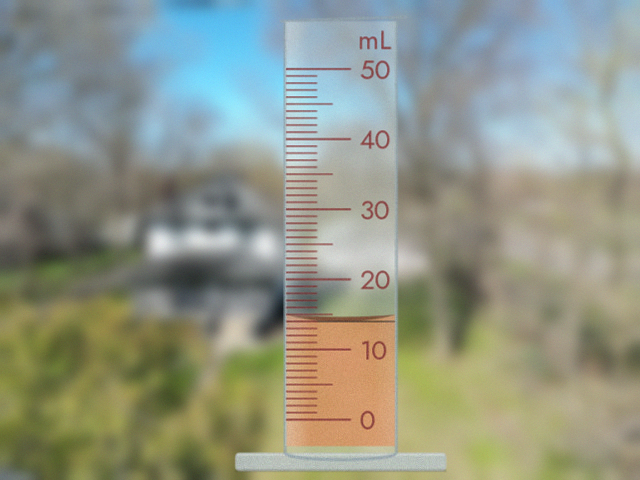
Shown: 14 mL
